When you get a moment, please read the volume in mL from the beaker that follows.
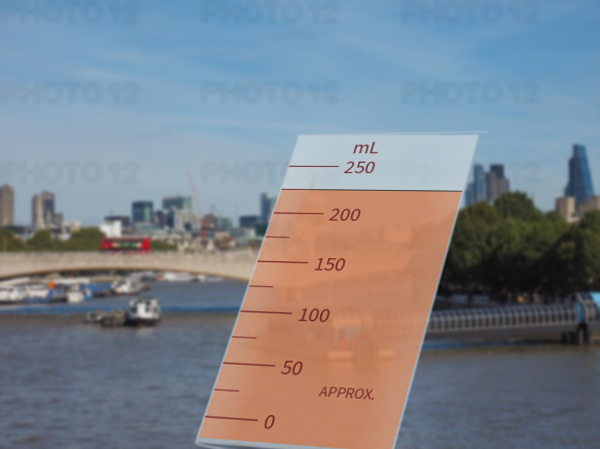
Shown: 225 mL
